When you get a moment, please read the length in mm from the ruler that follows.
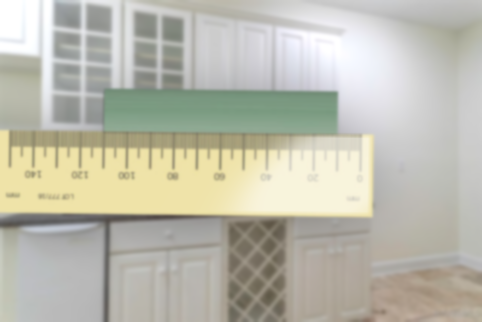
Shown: 100 mm
